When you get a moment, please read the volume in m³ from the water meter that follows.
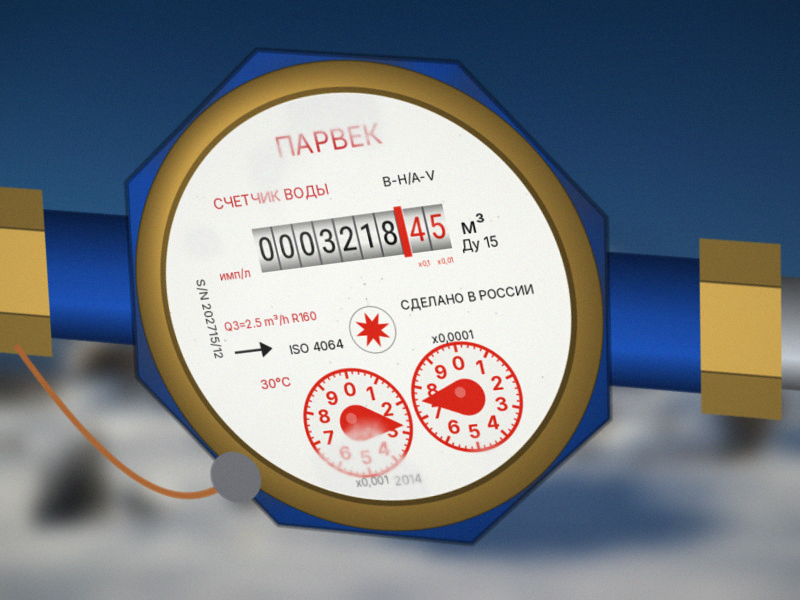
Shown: 3218.4527 m³
